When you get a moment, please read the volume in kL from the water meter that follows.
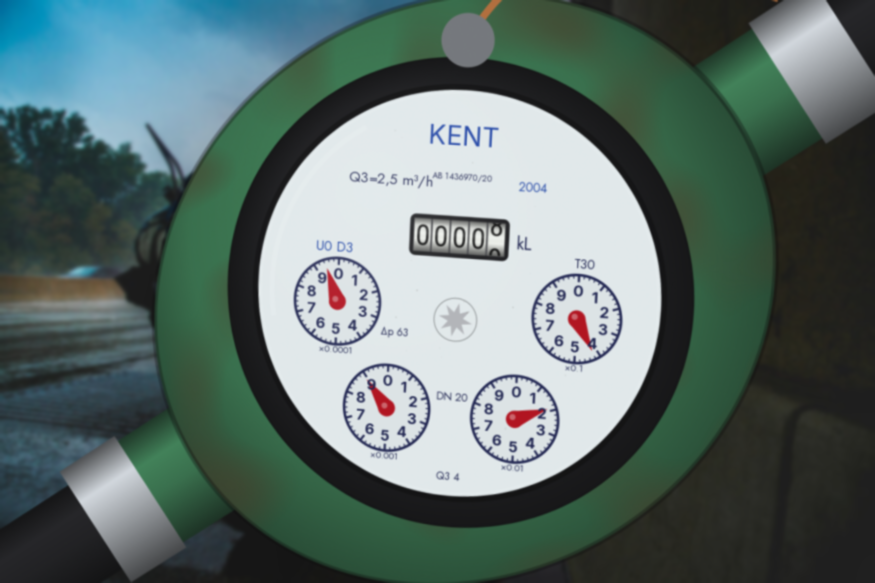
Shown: 8.4189 kL
